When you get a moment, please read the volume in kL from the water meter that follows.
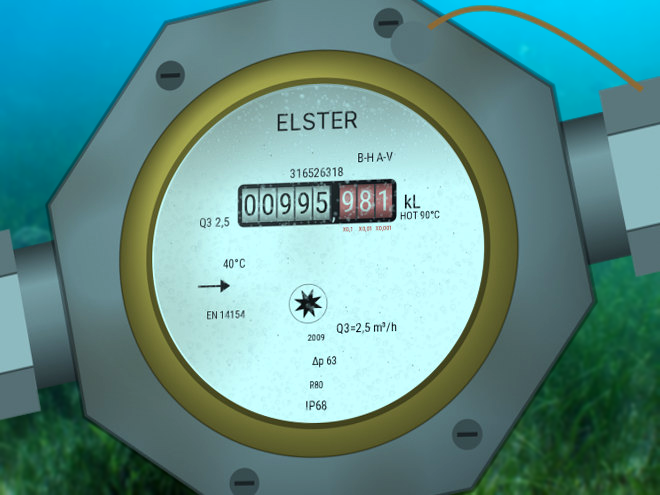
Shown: 995.981 kL
